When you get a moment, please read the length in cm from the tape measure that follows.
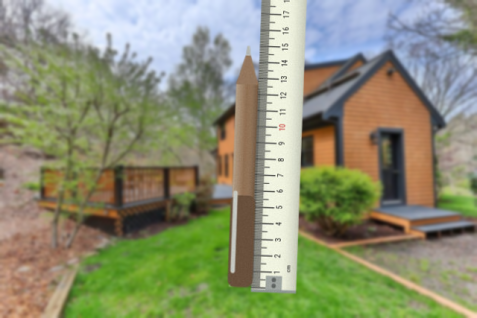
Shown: 15 cm
